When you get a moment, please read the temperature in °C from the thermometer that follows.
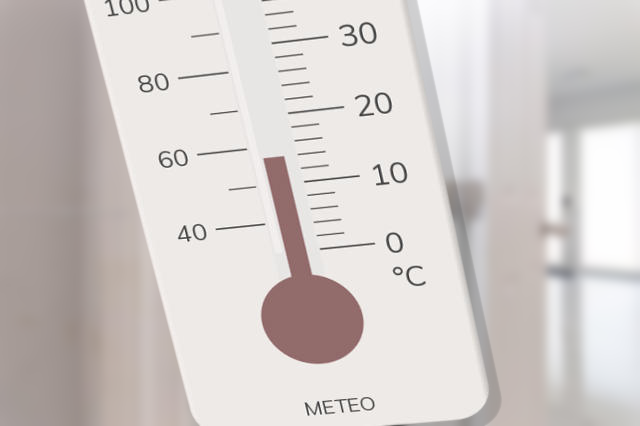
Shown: 14 °C
